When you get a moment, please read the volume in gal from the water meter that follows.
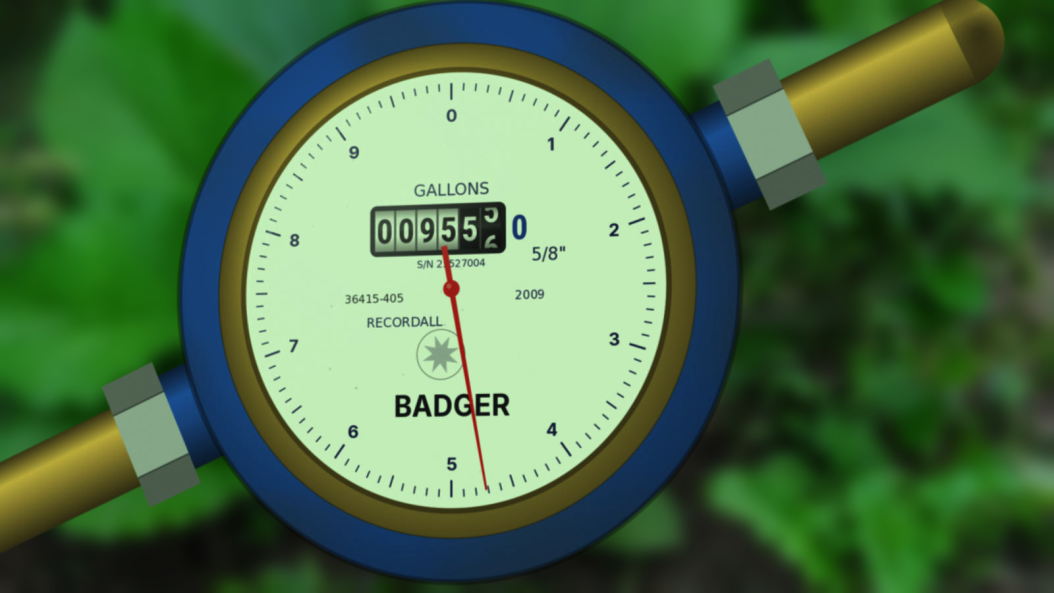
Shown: 95554.7 gal
